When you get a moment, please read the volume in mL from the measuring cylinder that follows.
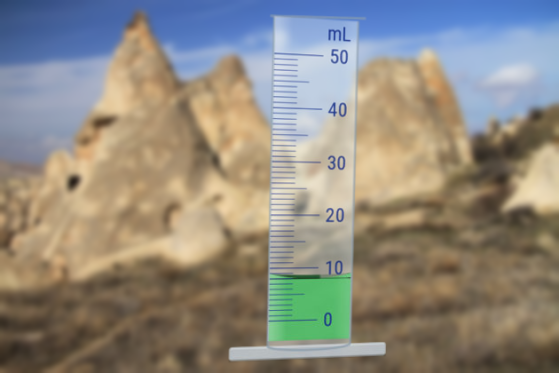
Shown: 8 mL
